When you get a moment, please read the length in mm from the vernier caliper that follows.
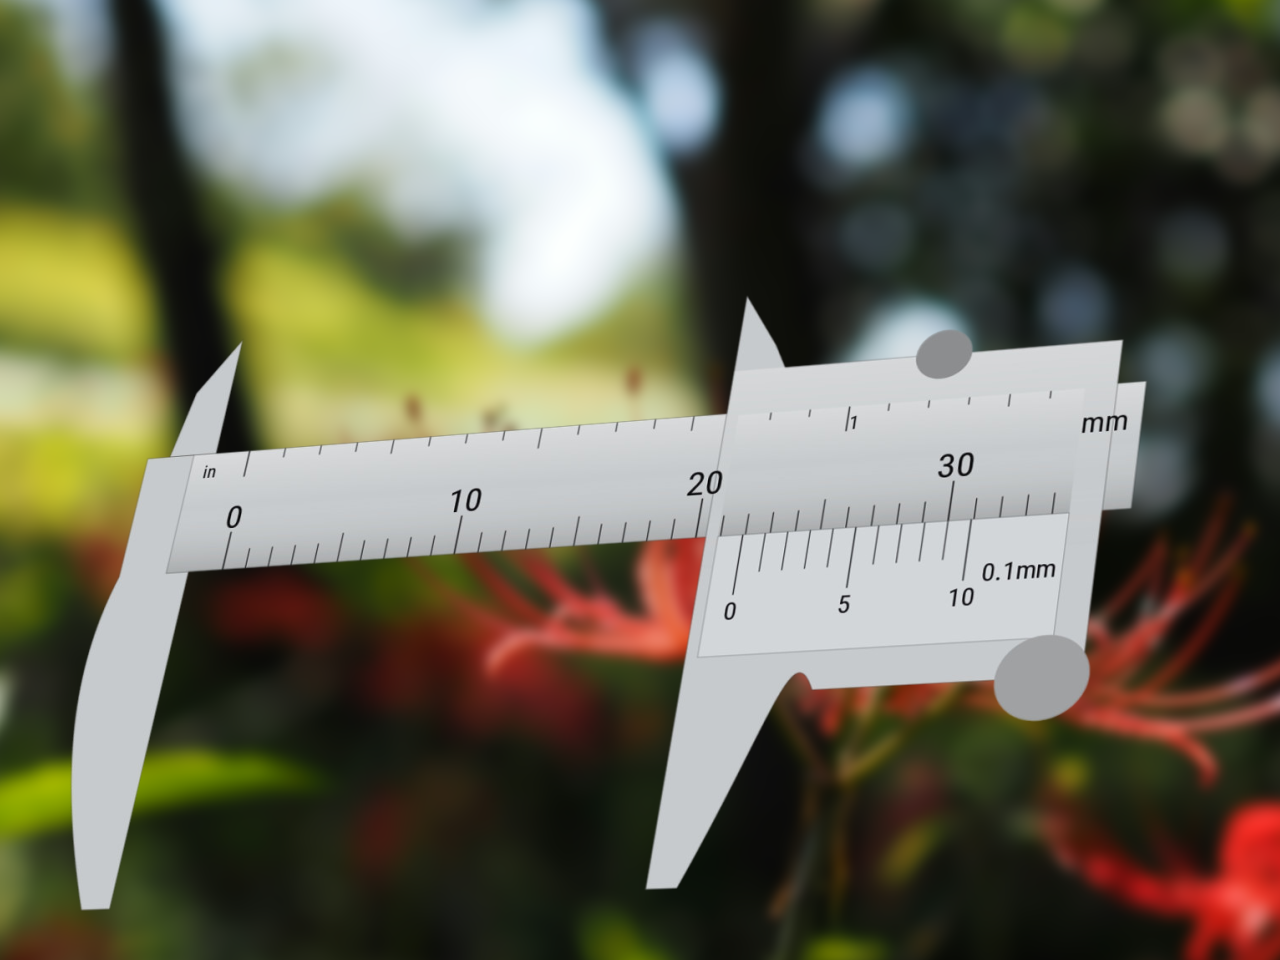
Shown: 21.9 mm
